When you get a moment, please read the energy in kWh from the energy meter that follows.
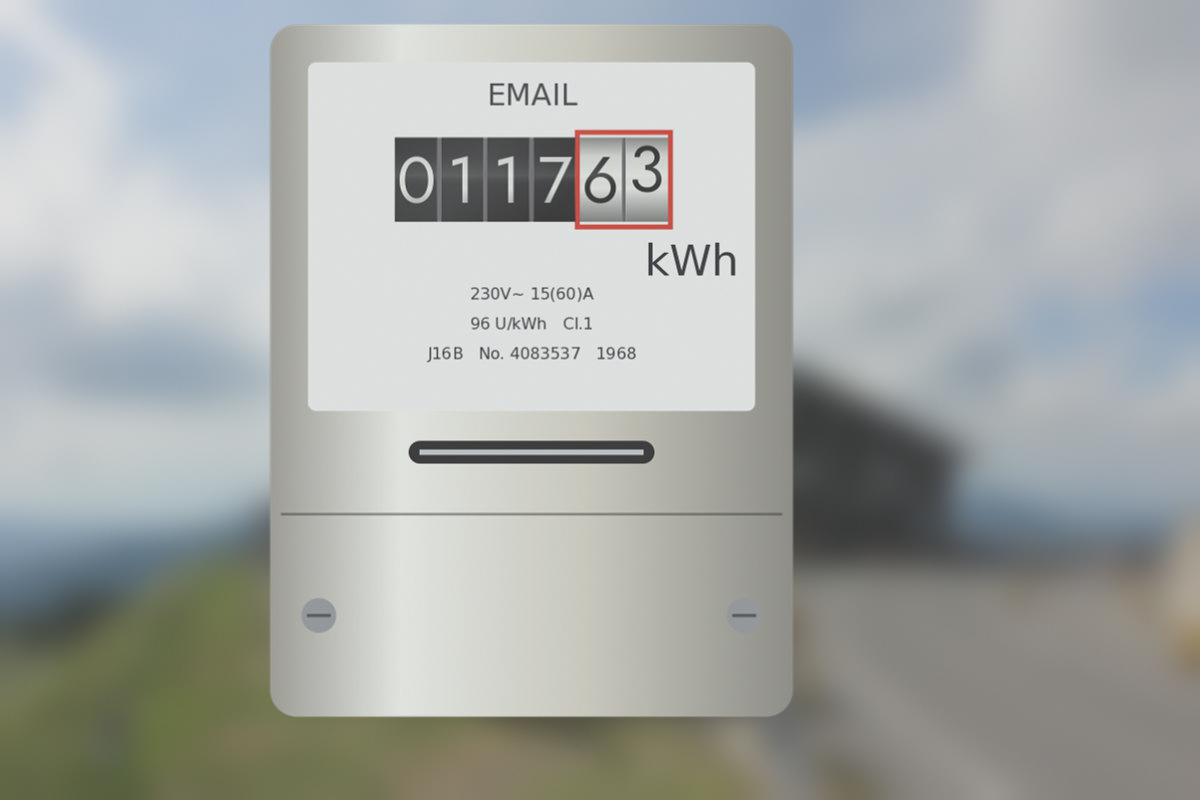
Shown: 117.63 kWh
